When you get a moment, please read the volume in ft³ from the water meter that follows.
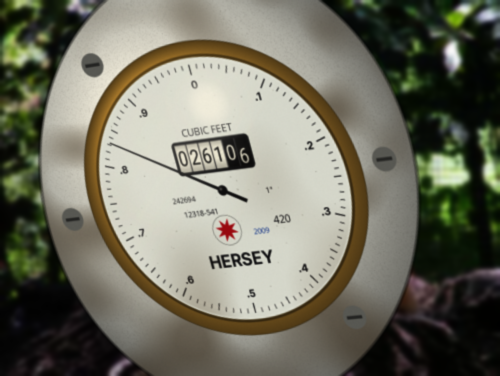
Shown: 26105.83 ft³
